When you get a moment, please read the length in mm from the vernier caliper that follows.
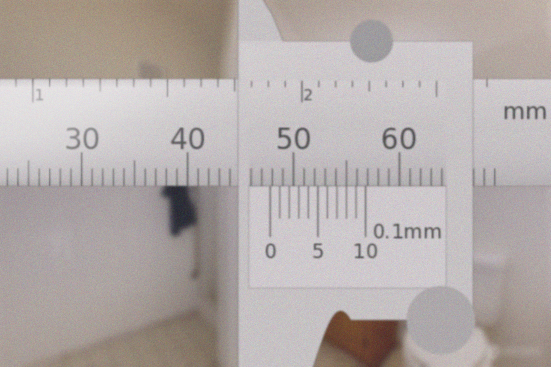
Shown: 47.8 mm
